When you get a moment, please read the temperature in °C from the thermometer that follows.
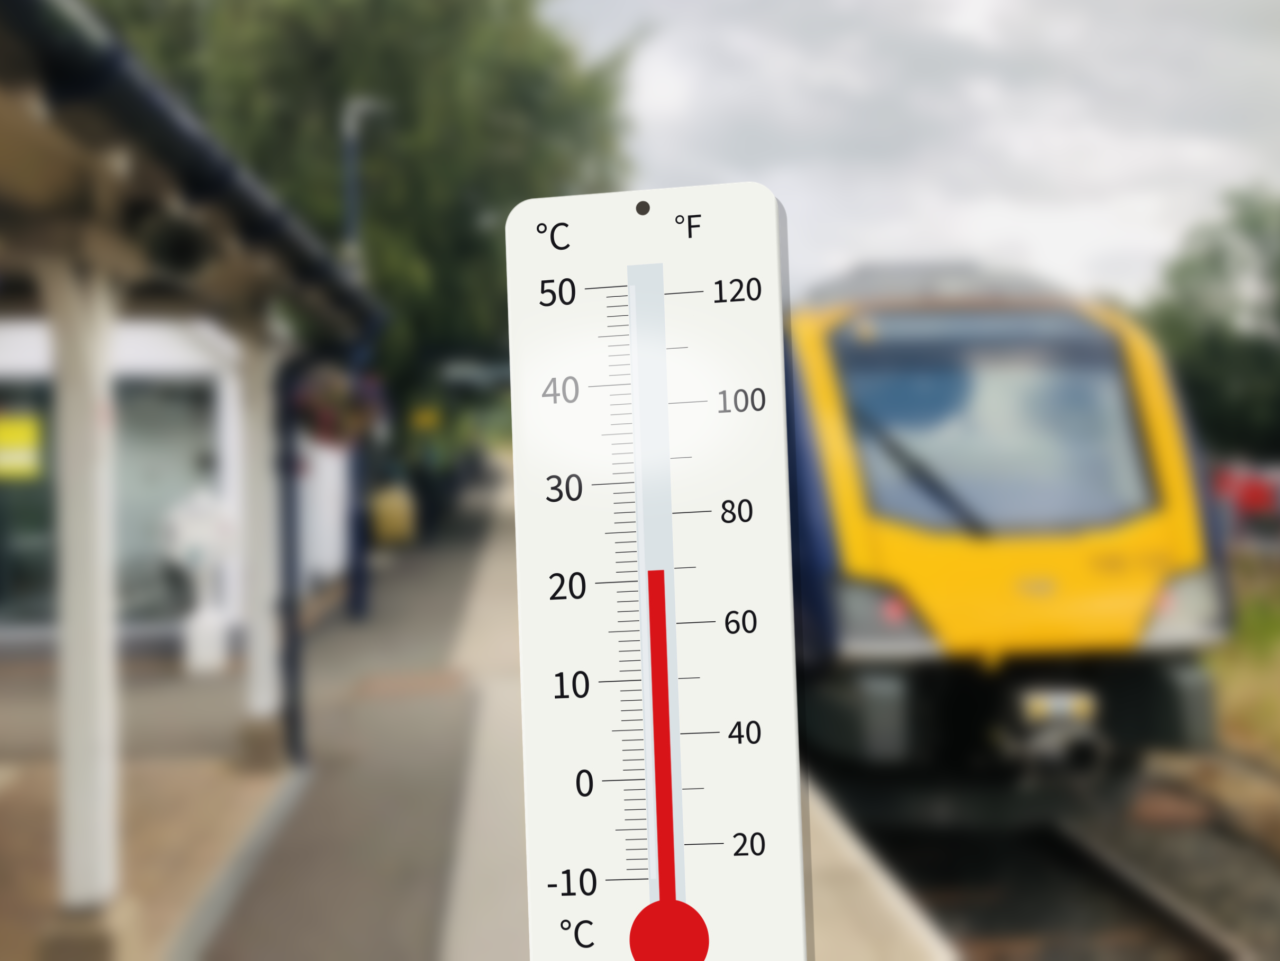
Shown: 21 °C
